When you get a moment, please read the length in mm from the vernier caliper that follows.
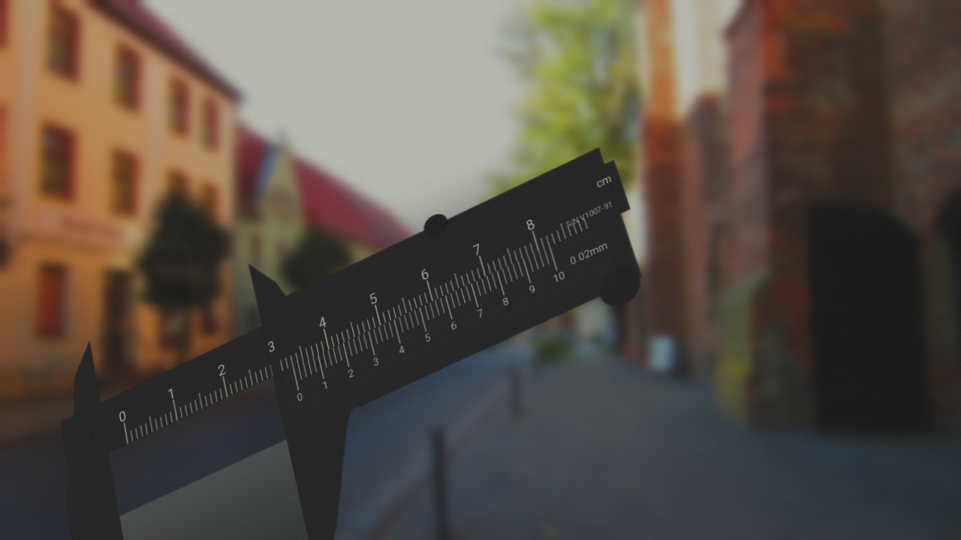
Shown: 33.0 mm
